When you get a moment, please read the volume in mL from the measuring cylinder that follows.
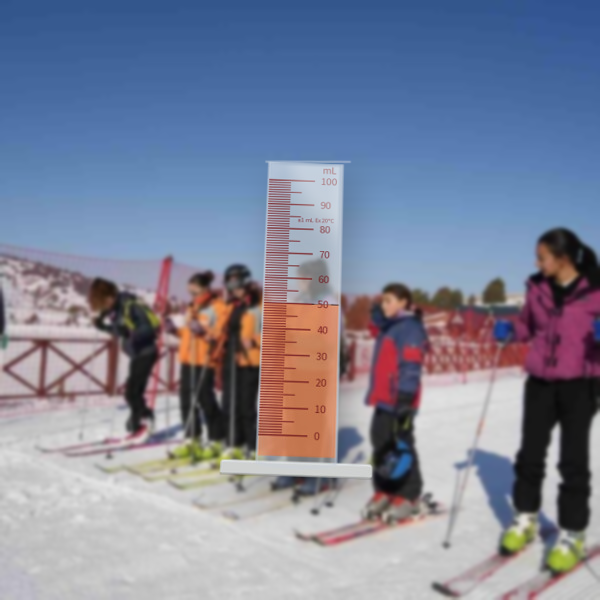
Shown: 50 mL
